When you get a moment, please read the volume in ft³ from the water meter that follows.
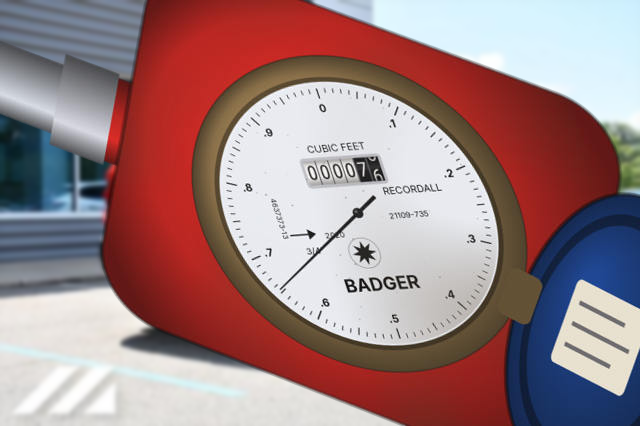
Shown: 75.65 ft³
